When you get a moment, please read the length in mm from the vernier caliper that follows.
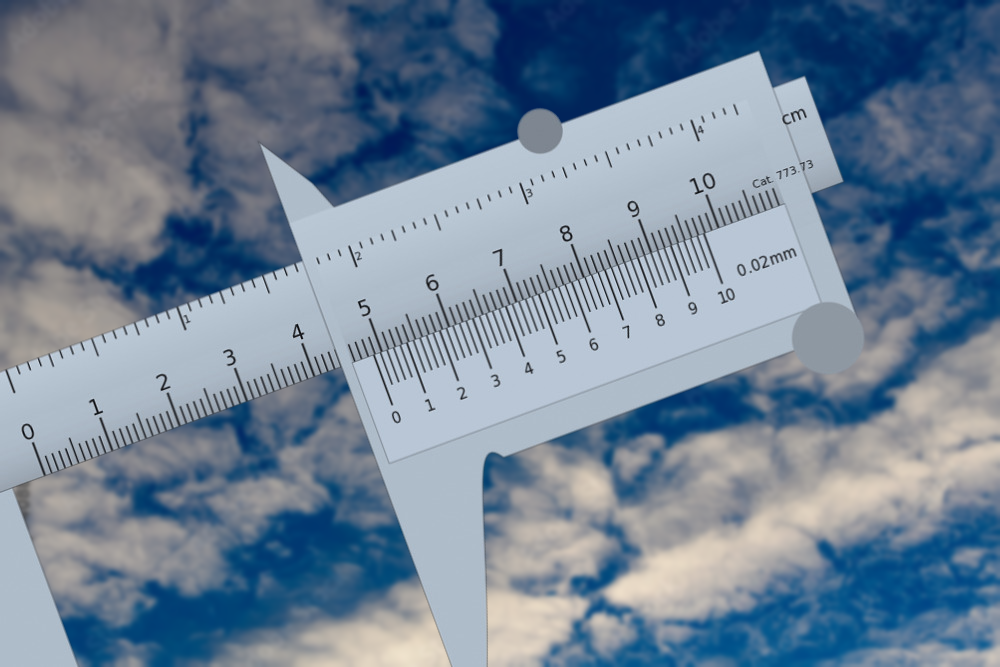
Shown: 48.8 mm
